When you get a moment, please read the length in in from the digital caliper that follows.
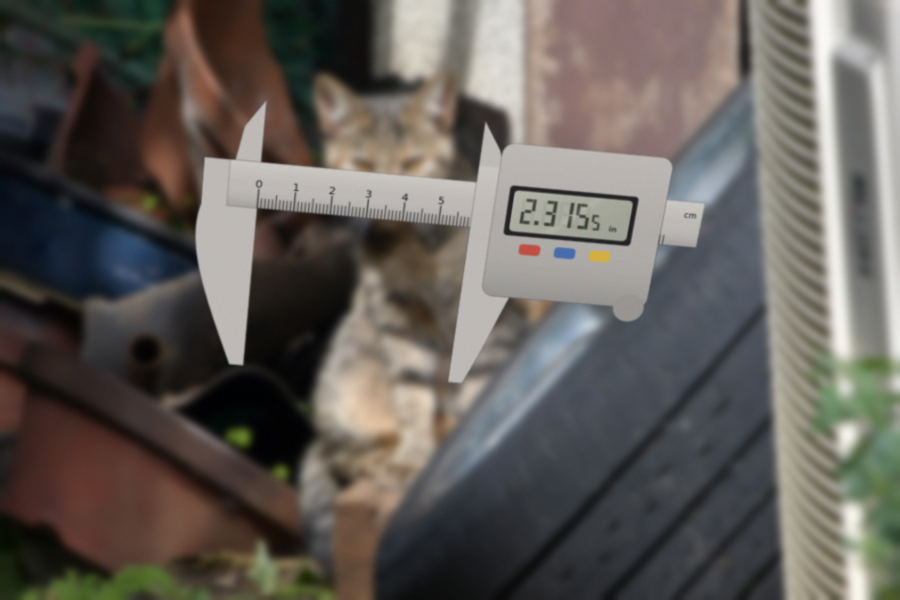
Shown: 2.3155 in
